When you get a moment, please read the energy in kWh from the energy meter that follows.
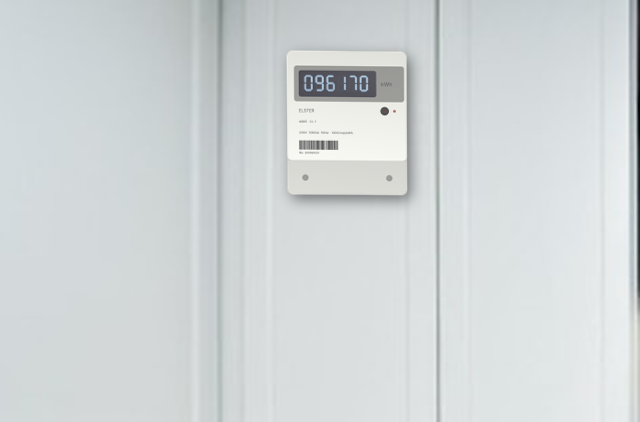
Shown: 96170 kWh
